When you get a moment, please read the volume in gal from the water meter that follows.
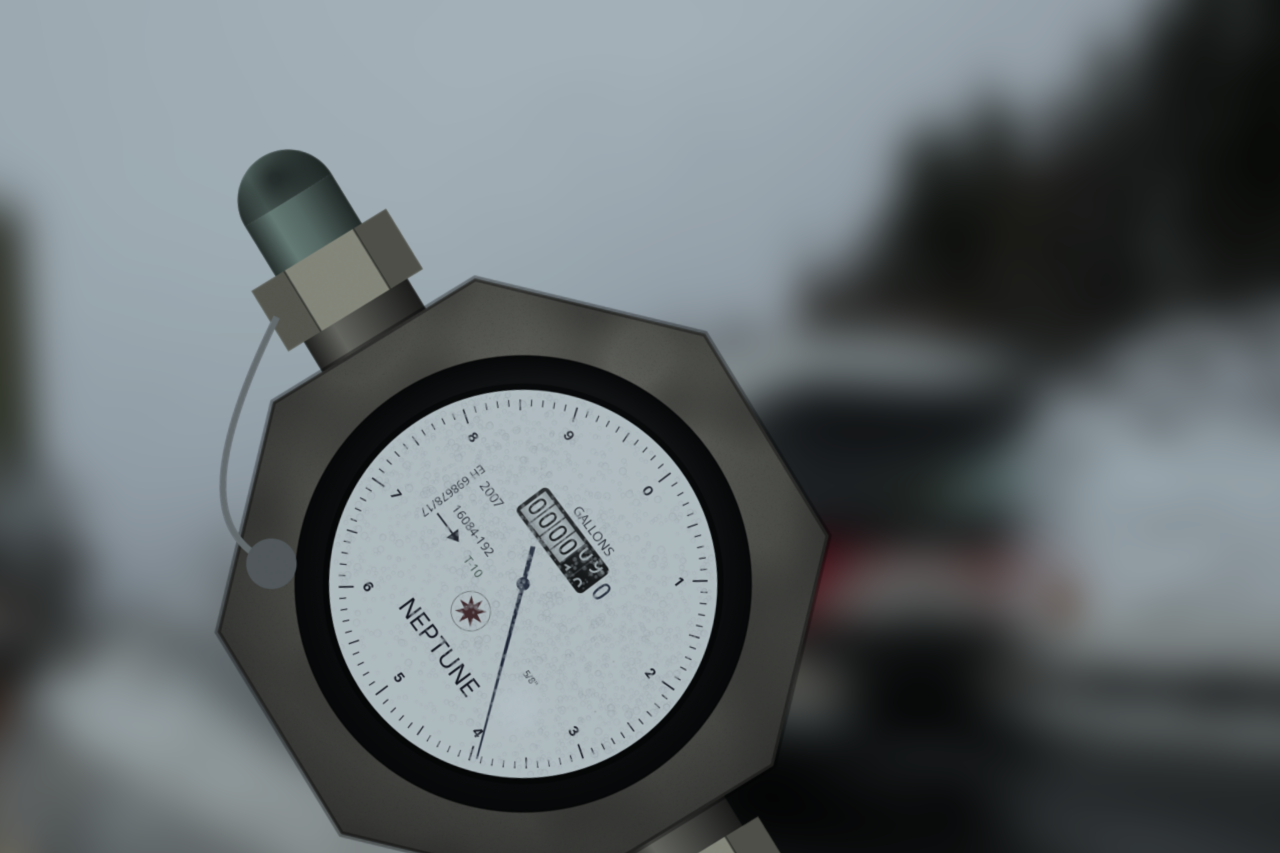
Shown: 93.9 gal
